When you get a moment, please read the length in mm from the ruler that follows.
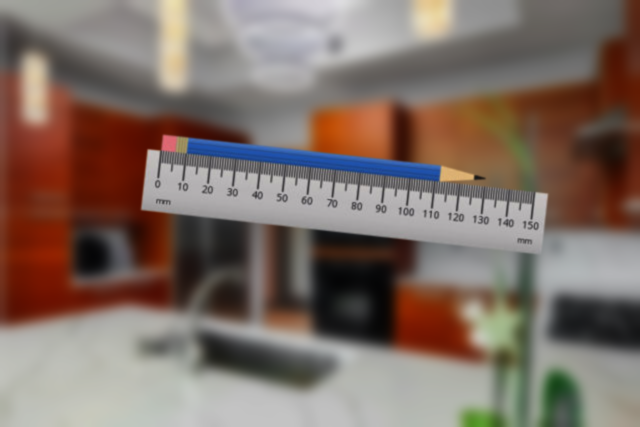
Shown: 130 mm
